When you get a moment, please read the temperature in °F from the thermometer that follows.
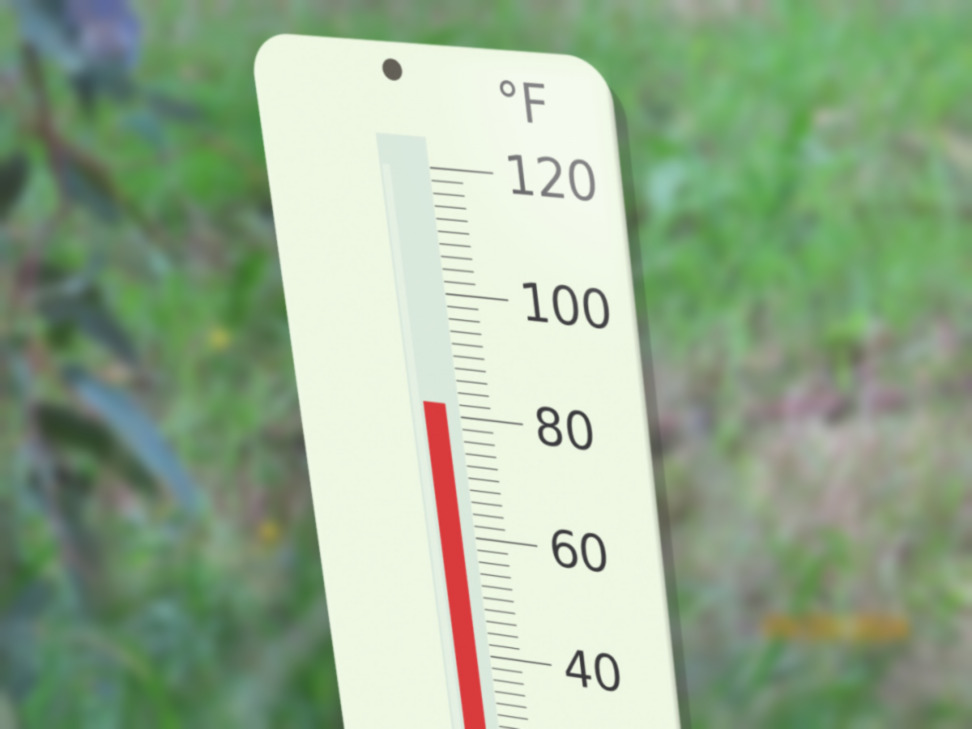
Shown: 82 °F
